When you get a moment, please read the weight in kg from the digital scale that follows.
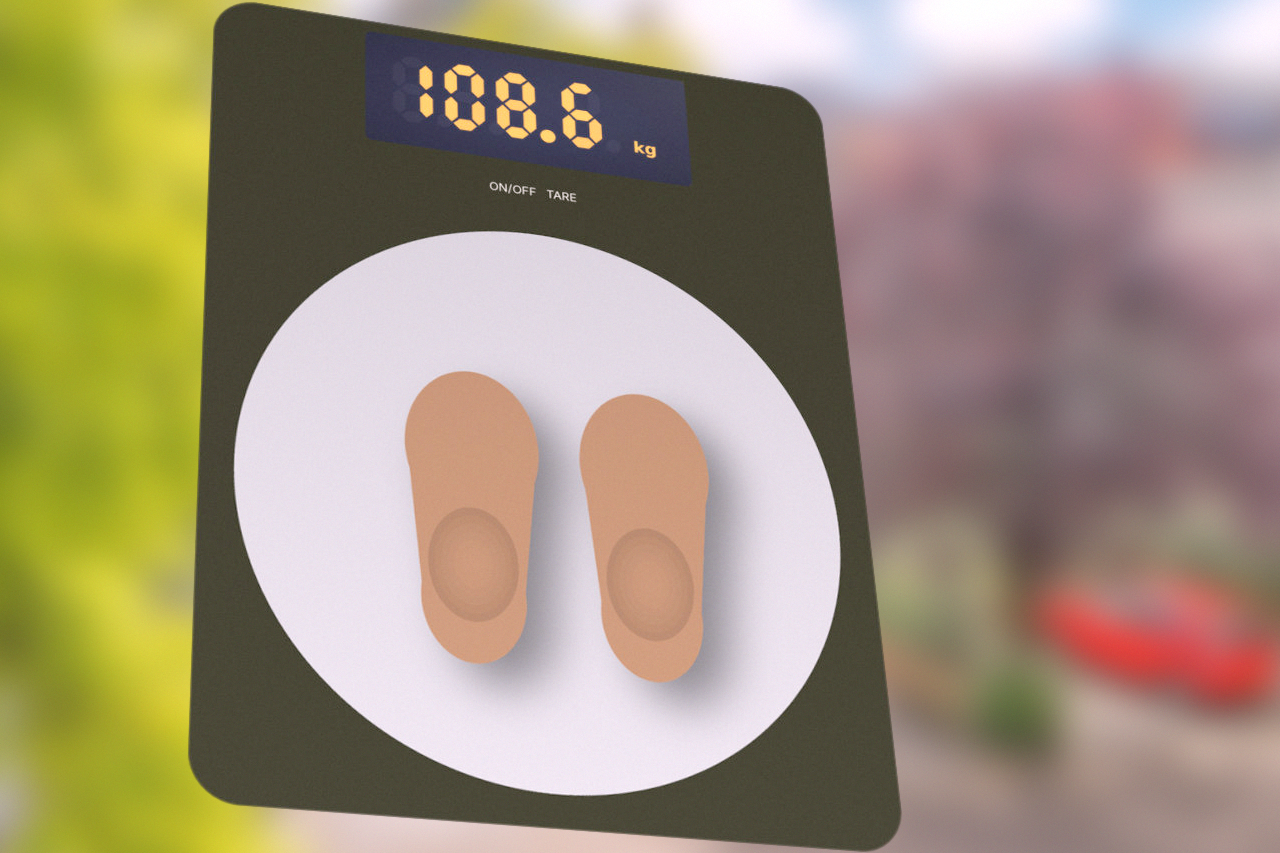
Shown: 108.6 kg
